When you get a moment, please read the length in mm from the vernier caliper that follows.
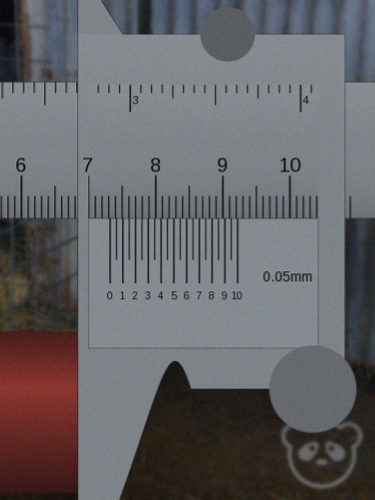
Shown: 73.2 mm
